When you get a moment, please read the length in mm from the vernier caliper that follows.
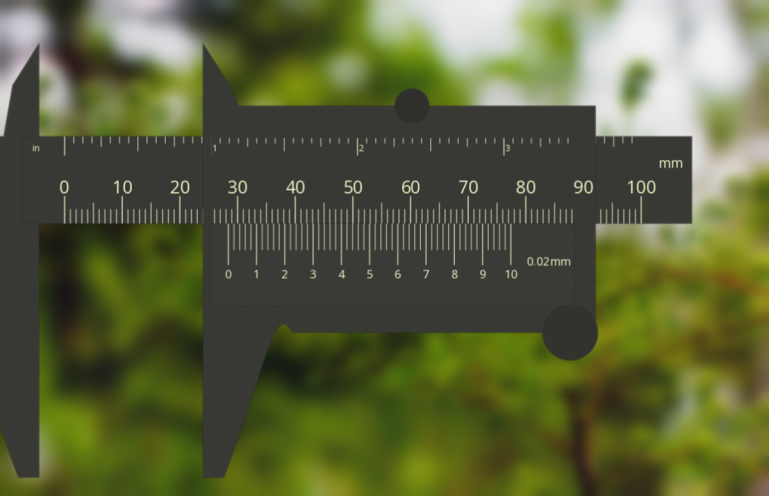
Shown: 28.4 mm
